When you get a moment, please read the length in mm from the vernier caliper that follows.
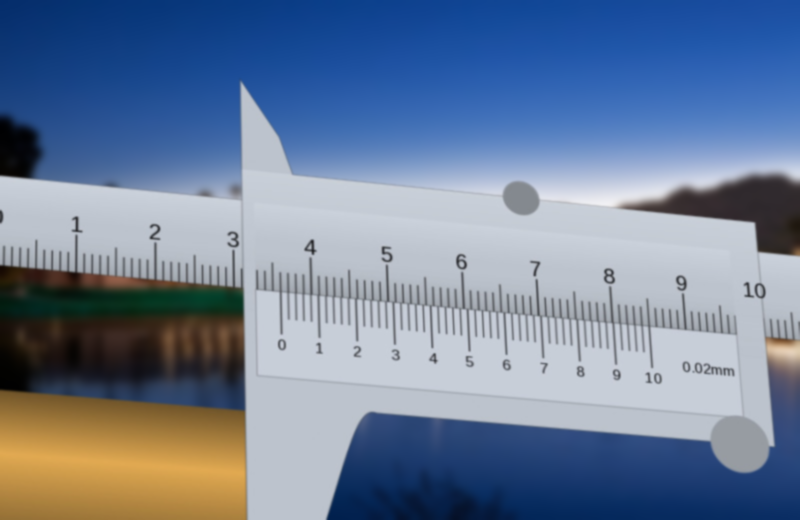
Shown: 36.0 mm
